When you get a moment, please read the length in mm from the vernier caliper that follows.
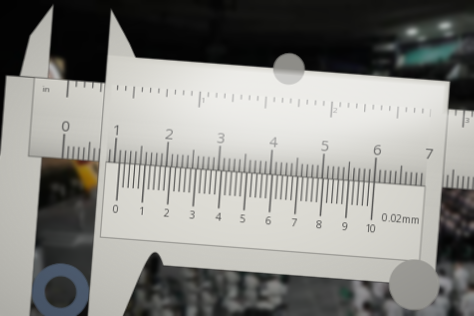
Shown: 11.0 mm
